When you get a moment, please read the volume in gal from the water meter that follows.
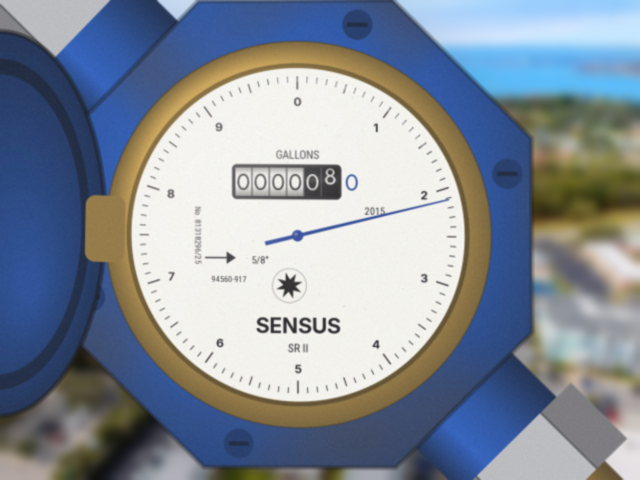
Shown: 82.1 gal
